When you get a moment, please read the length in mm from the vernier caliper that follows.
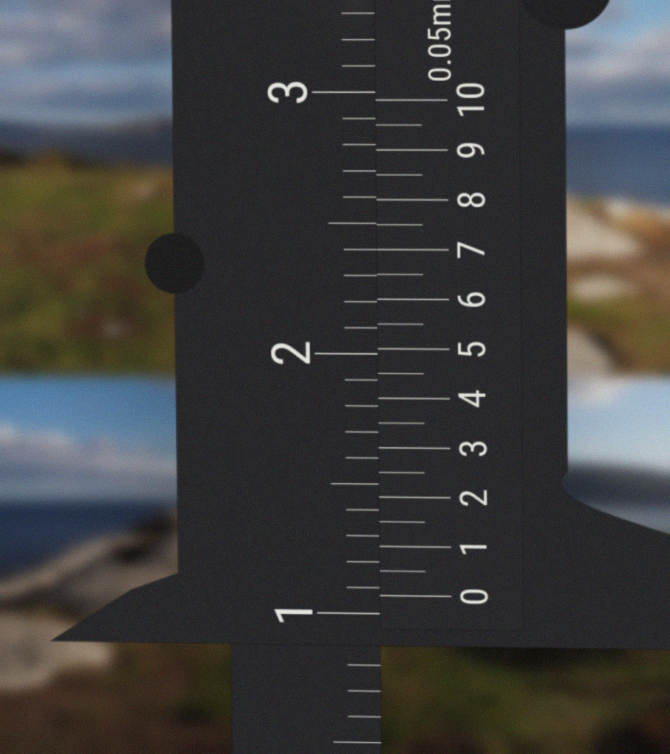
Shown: 10.70 mm
